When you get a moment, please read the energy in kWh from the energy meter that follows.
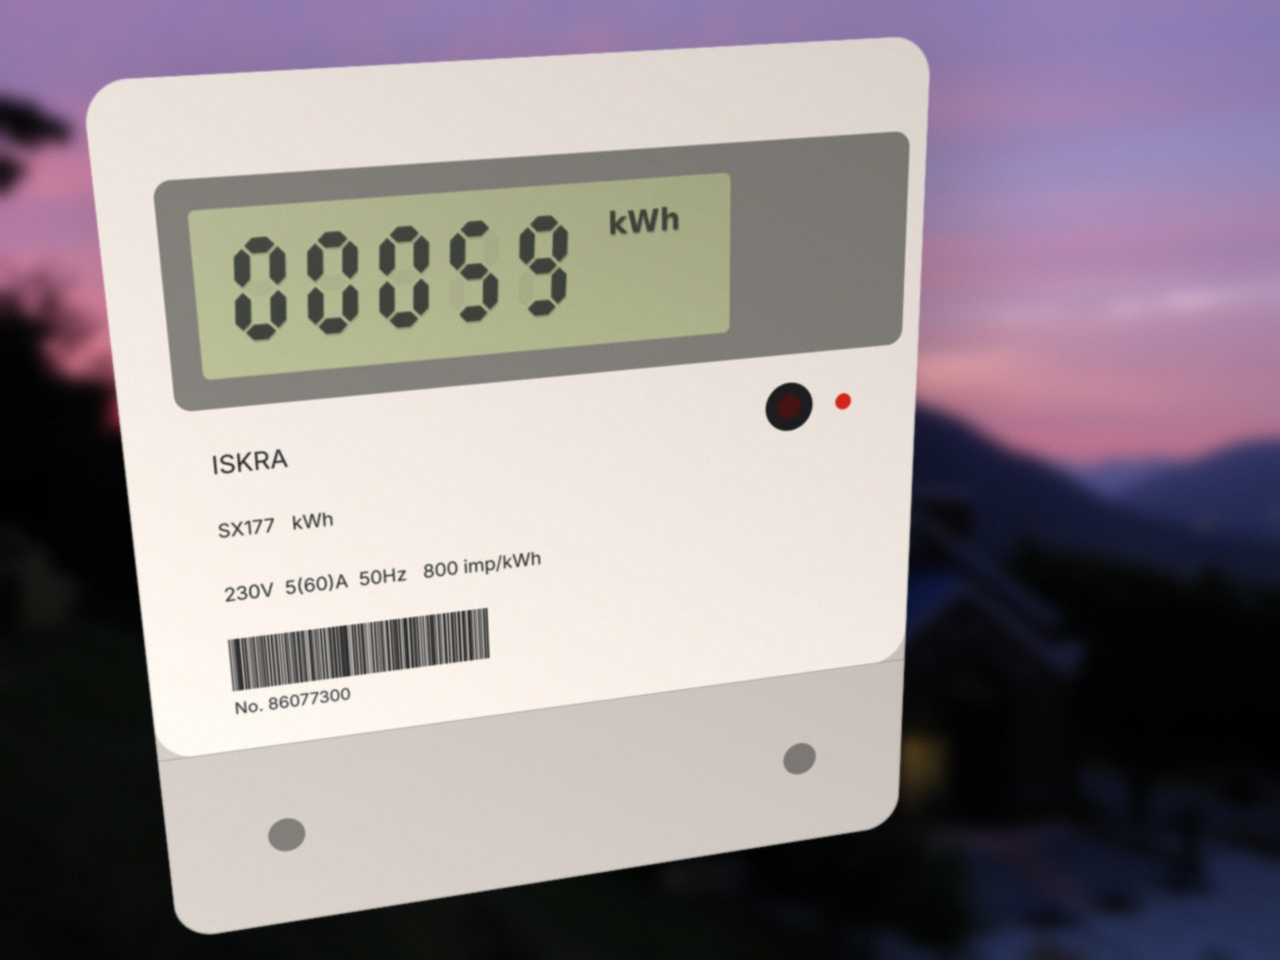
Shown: 59 kWh
